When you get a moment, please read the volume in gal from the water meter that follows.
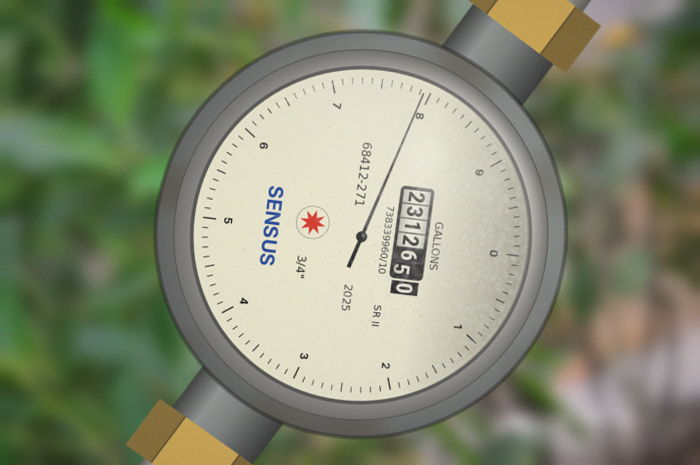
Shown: 2312647.9 gal
